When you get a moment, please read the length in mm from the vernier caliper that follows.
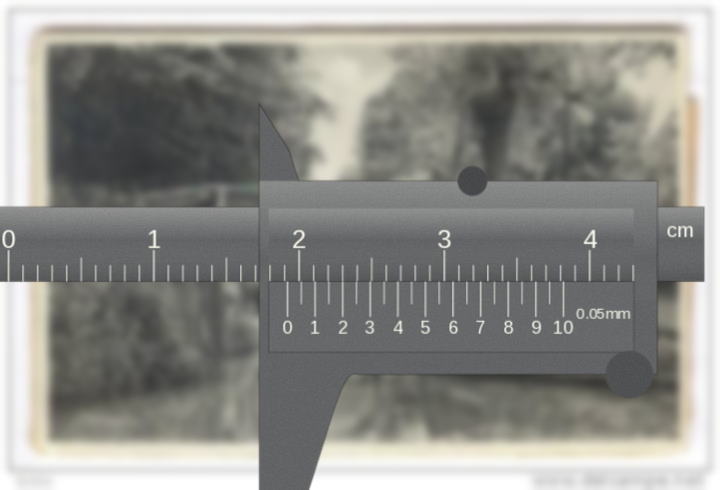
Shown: 19.2 mm
